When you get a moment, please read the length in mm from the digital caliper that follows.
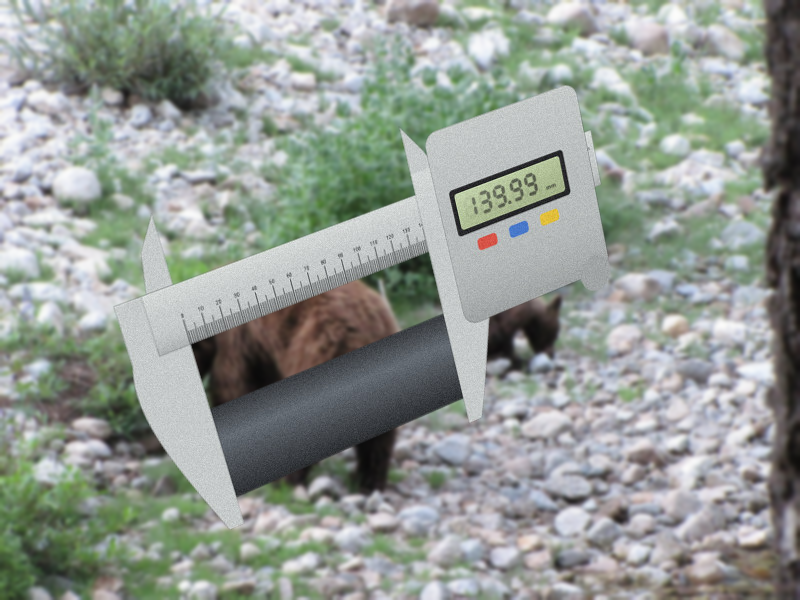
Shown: 139.99 mm
